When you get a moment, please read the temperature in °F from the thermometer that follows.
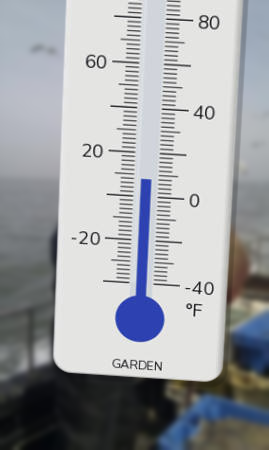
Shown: 8 °F
